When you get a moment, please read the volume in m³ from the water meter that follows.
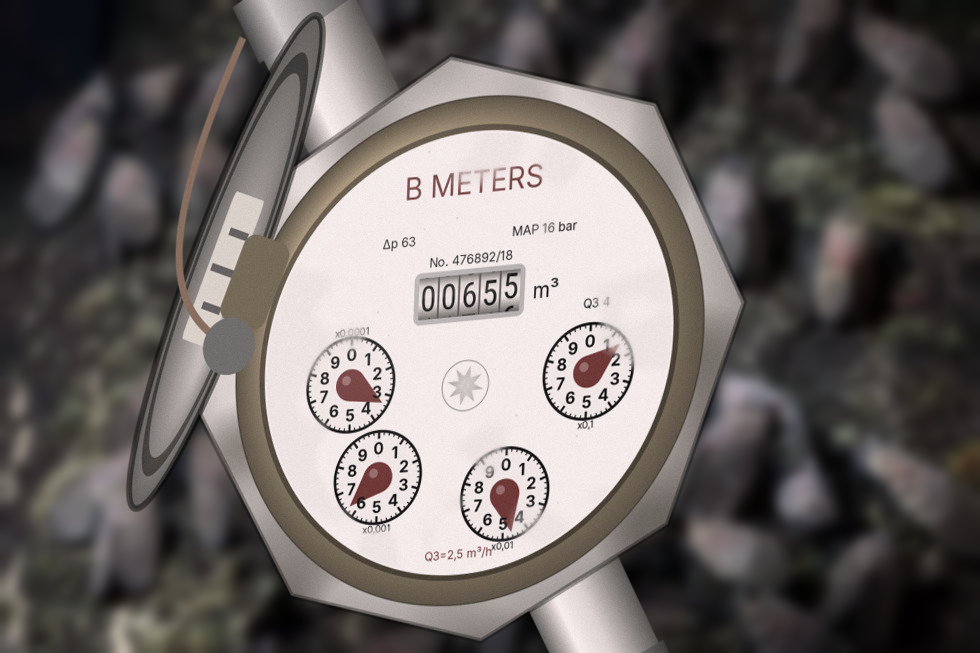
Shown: 655.1463 m³
